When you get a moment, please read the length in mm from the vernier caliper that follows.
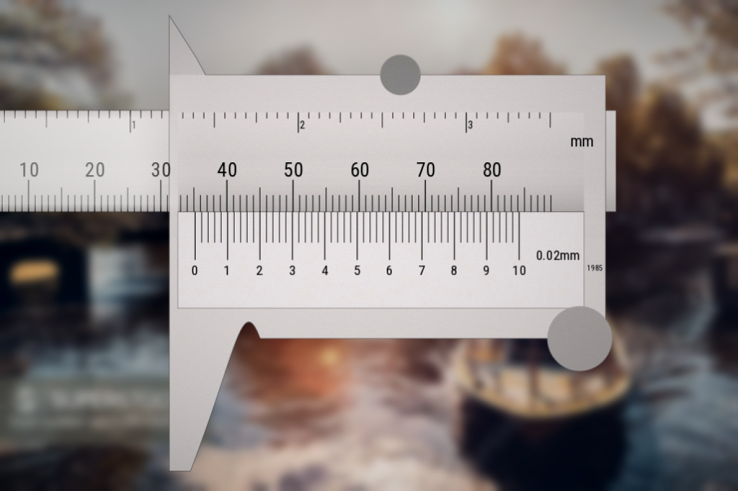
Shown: 35.2 mm
